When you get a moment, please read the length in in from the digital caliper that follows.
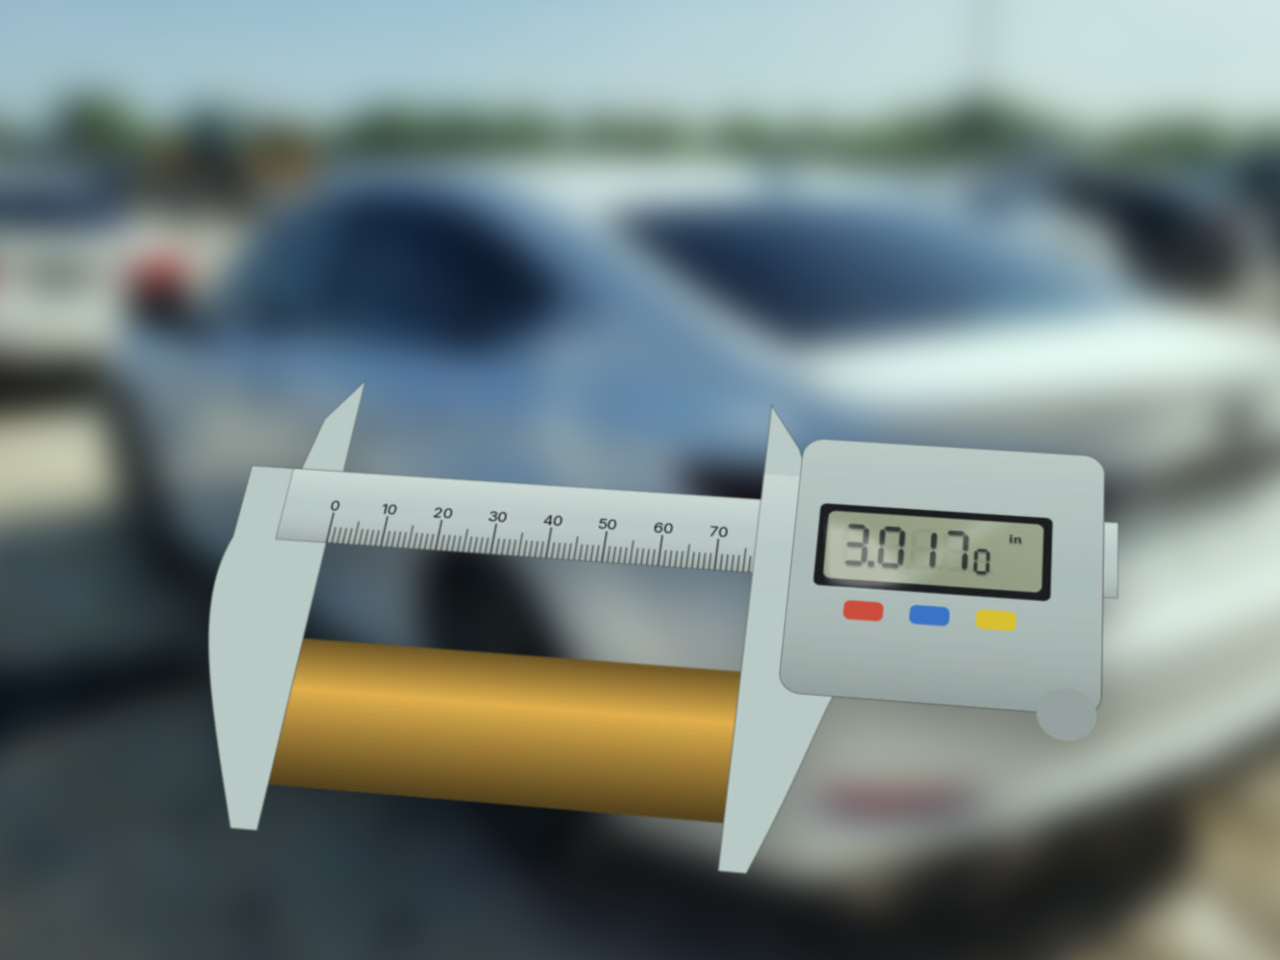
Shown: 3.0170 in
